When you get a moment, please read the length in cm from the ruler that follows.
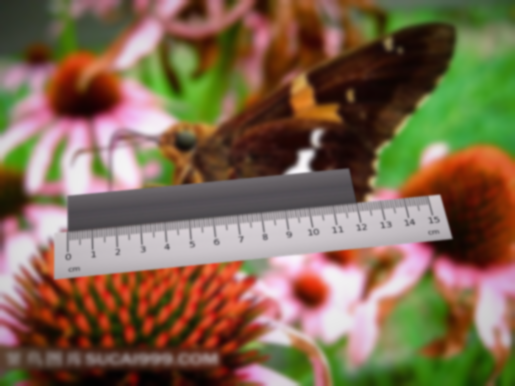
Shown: 12 cm
